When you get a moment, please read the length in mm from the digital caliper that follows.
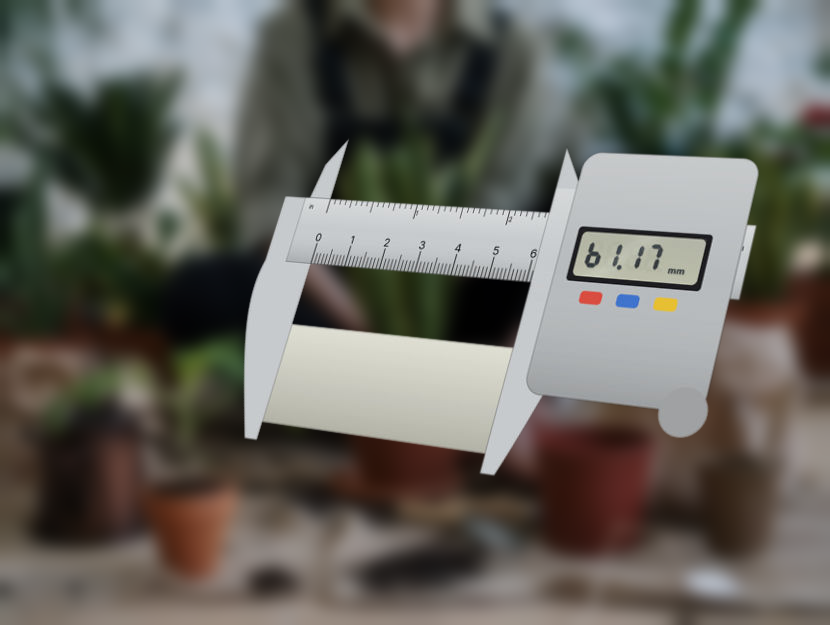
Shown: 61.17 mm
